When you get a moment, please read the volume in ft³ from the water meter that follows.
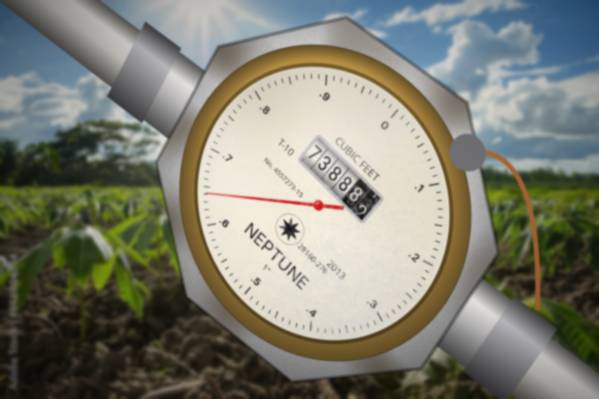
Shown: 738881.64 ft³
